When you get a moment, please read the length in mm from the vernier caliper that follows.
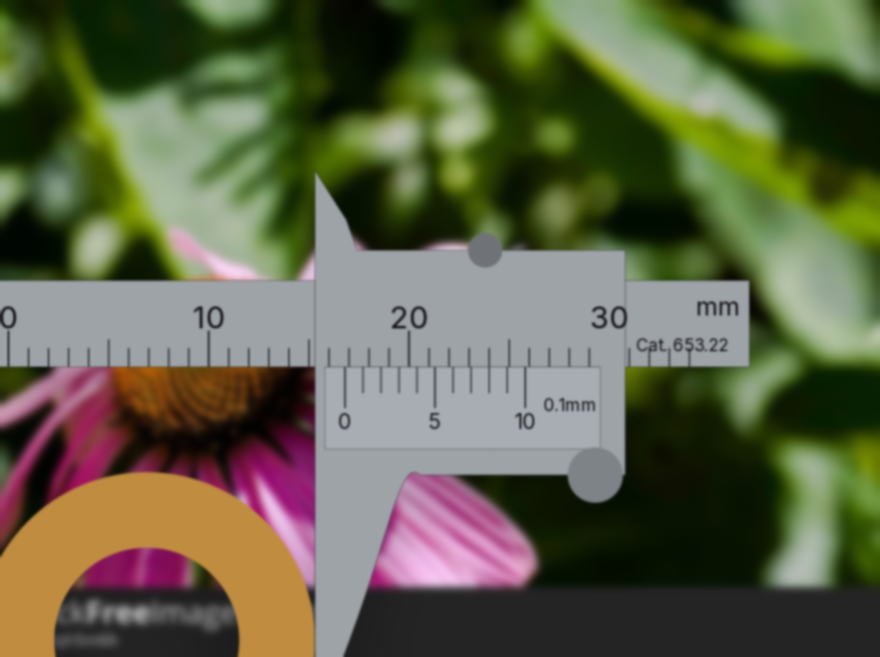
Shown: 16.8 mm
